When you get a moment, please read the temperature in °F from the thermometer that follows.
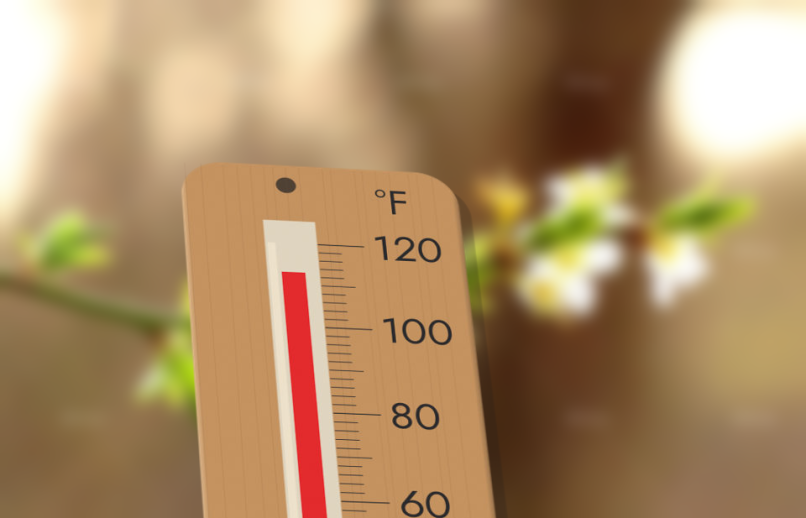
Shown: 113 °F
